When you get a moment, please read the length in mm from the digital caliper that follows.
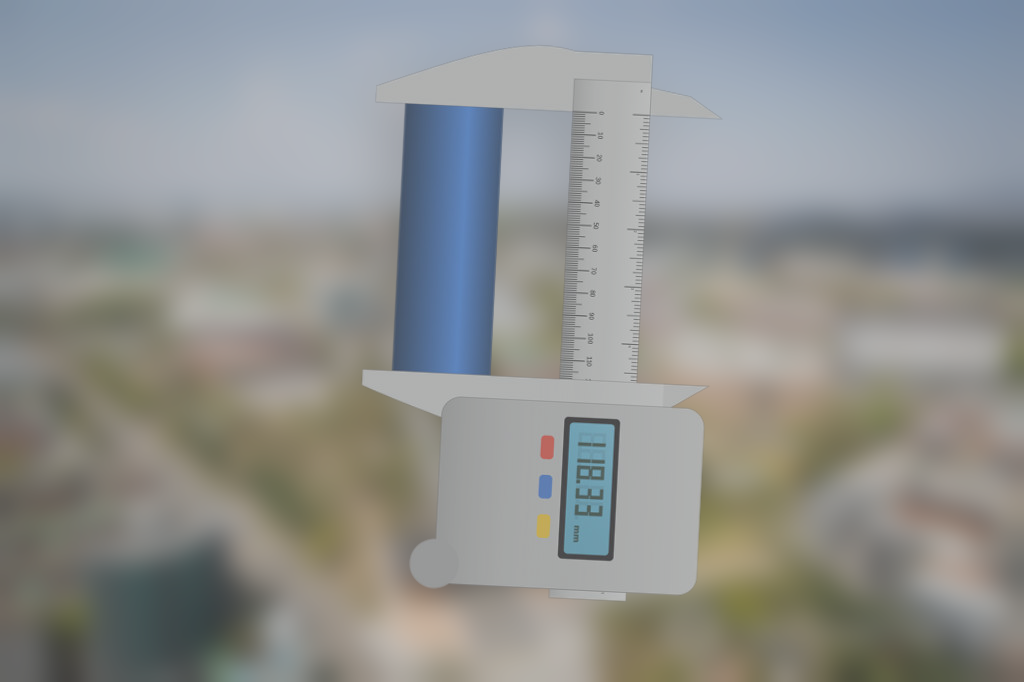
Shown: 118.33 mm
